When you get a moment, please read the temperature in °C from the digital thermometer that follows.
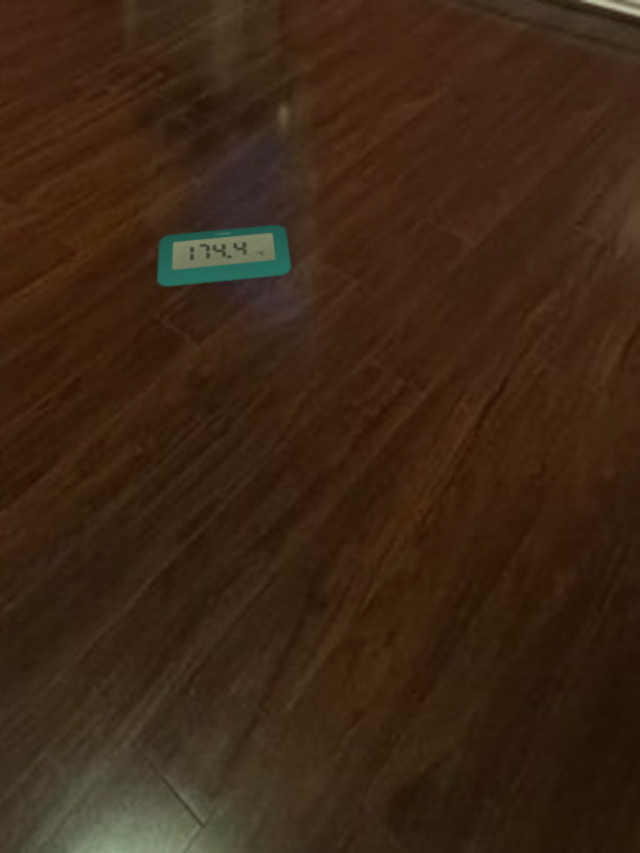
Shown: 174.4 °C
